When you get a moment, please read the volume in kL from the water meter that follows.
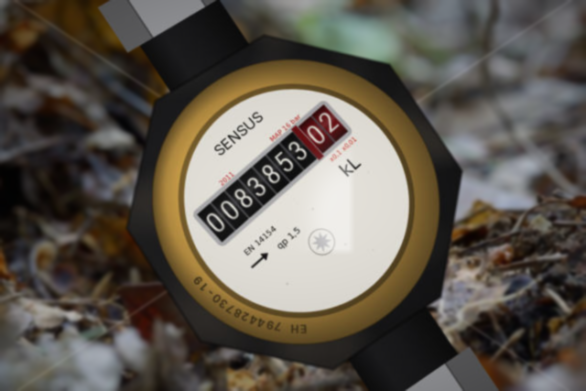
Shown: 83853.02 kL
